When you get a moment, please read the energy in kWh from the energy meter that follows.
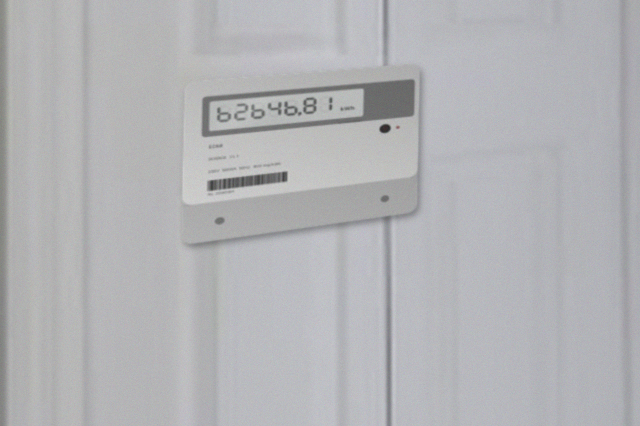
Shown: 62646.81 kWh
